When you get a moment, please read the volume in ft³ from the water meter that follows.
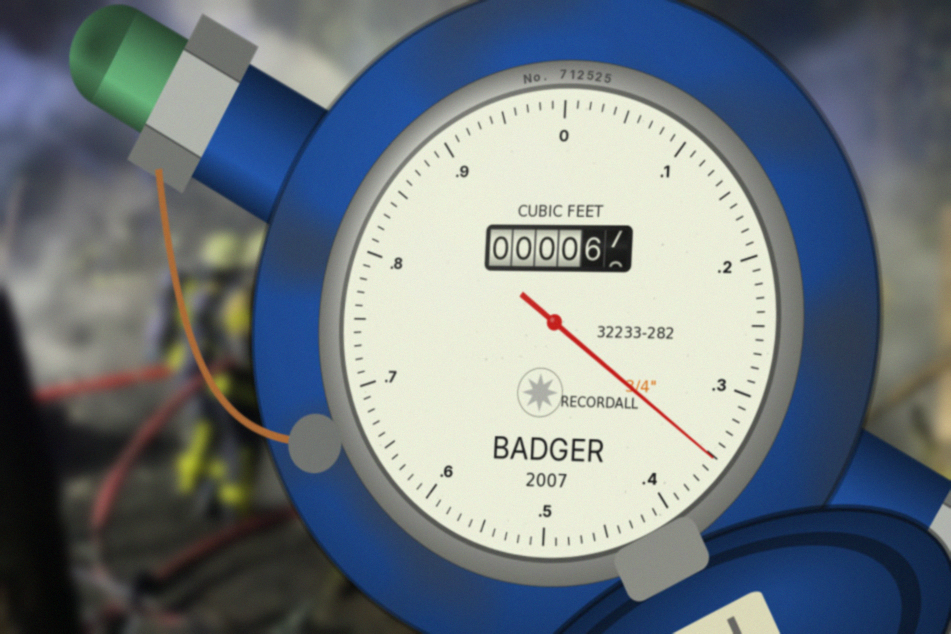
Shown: 67.35 ft³
